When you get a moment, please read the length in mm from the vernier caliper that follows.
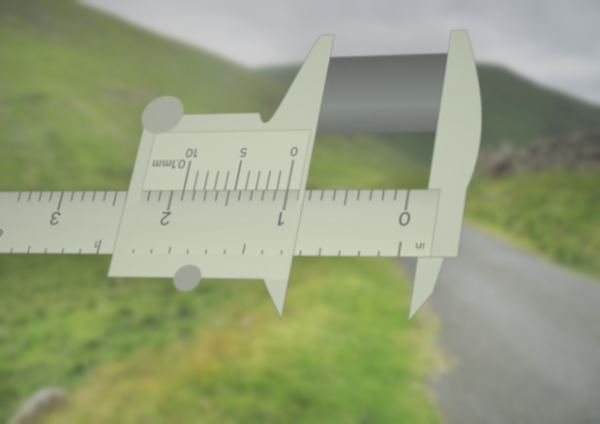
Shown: 10.0 mm
